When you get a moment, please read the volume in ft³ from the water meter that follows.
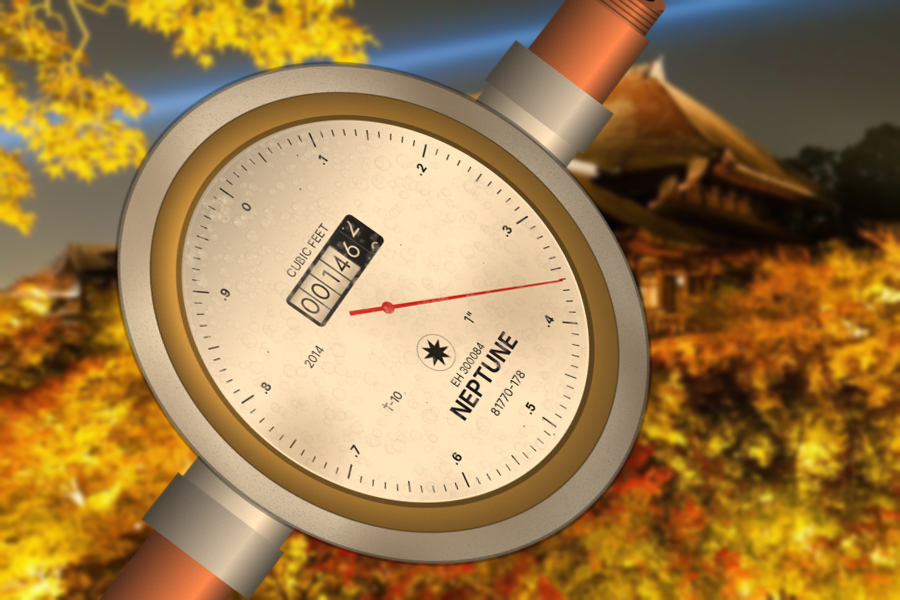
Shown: 1462.36 ft³
